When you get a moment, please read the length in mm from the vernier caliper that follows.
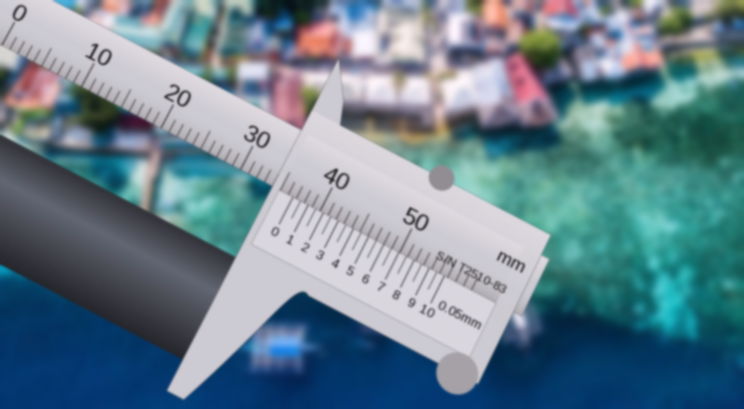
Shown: 36.6 mm
